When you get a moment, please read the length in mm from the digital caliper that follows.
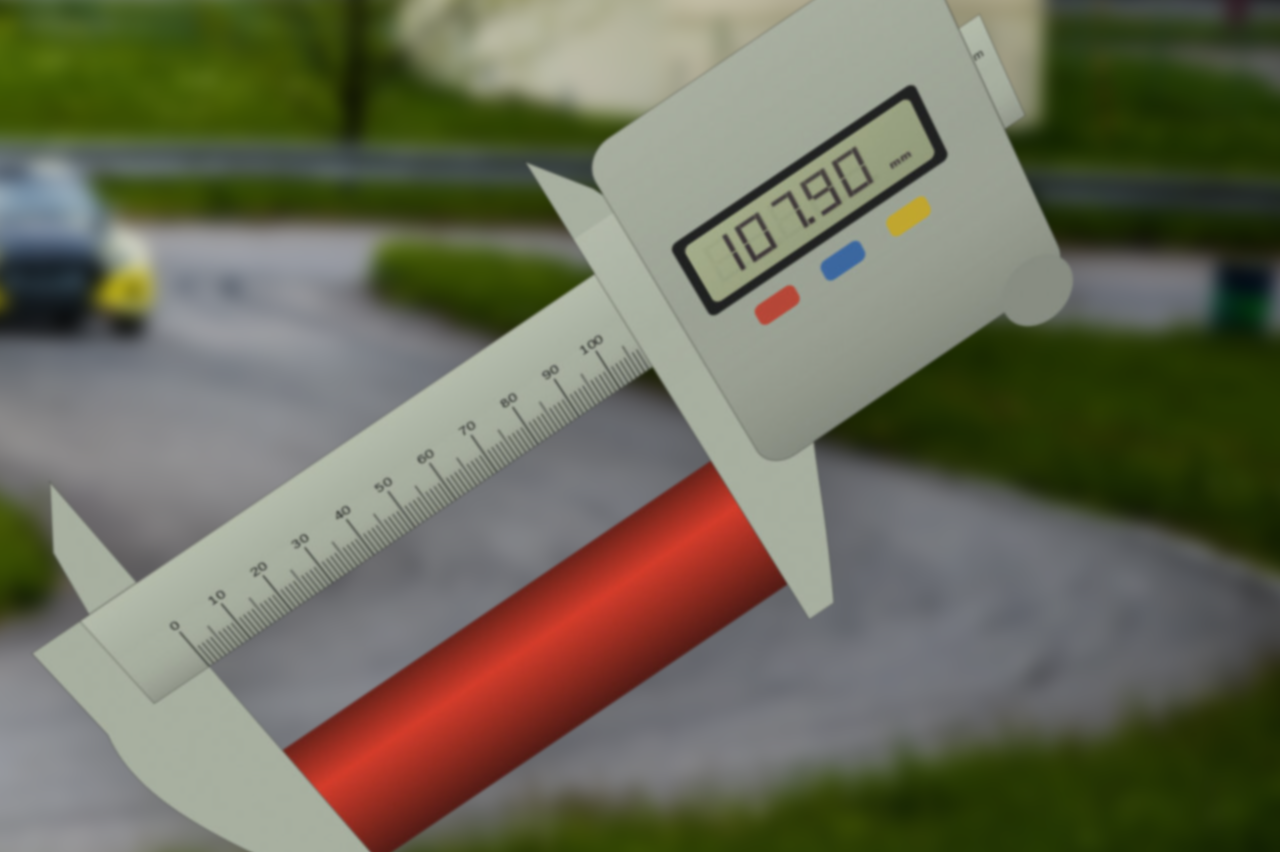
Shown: 107.90 mm
